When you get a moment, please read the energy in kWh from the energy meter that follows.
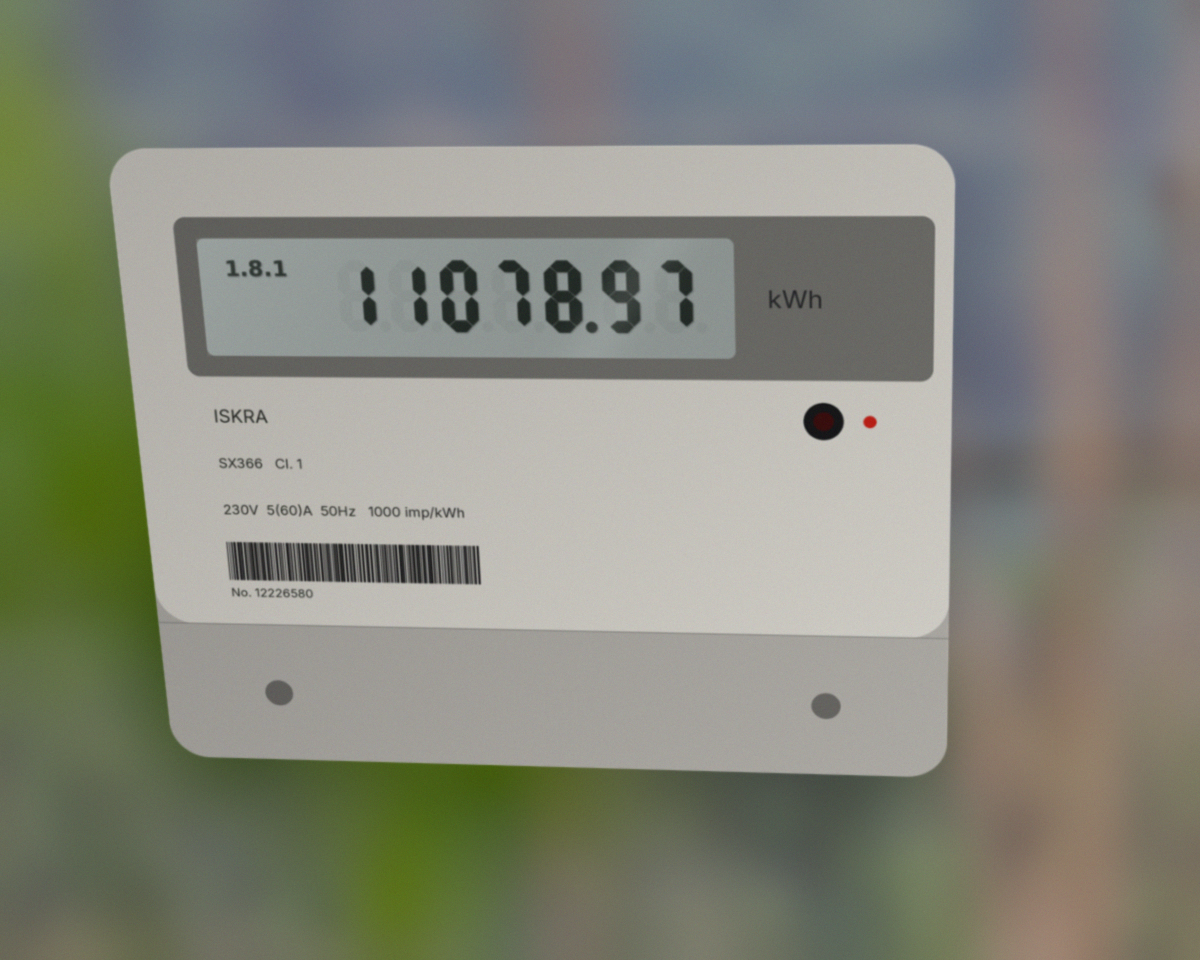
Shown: 11078.97 kWh
